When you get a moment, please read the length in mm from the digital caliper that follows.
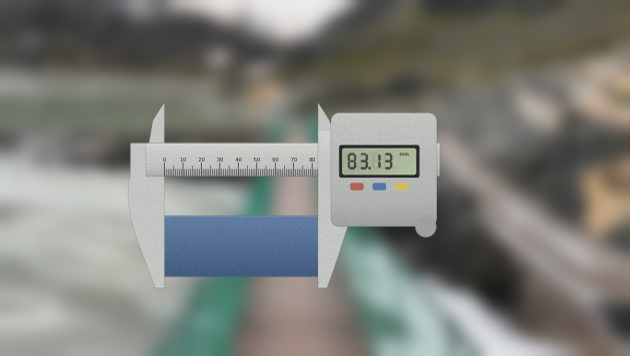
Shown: 83.13 mm
